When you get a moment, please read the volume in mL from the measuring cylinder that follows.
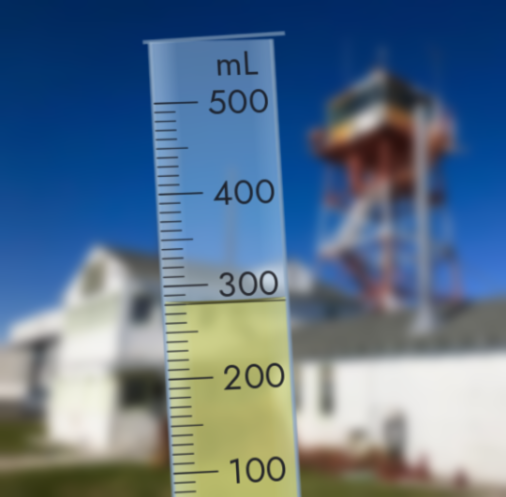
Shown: 280 mL
